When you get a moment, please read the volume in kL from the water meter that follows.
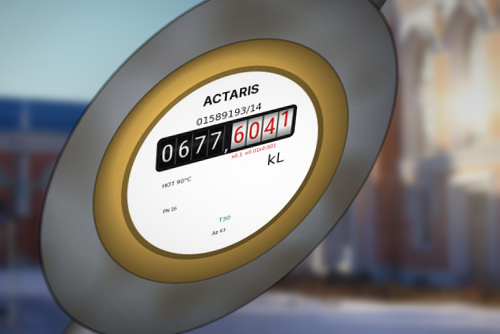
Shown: 677.6041 kL
